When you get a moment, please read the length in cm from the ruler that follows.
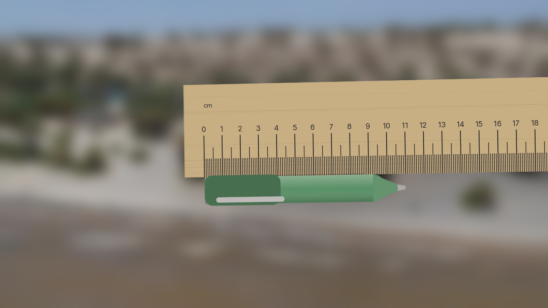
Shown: 11 cm
